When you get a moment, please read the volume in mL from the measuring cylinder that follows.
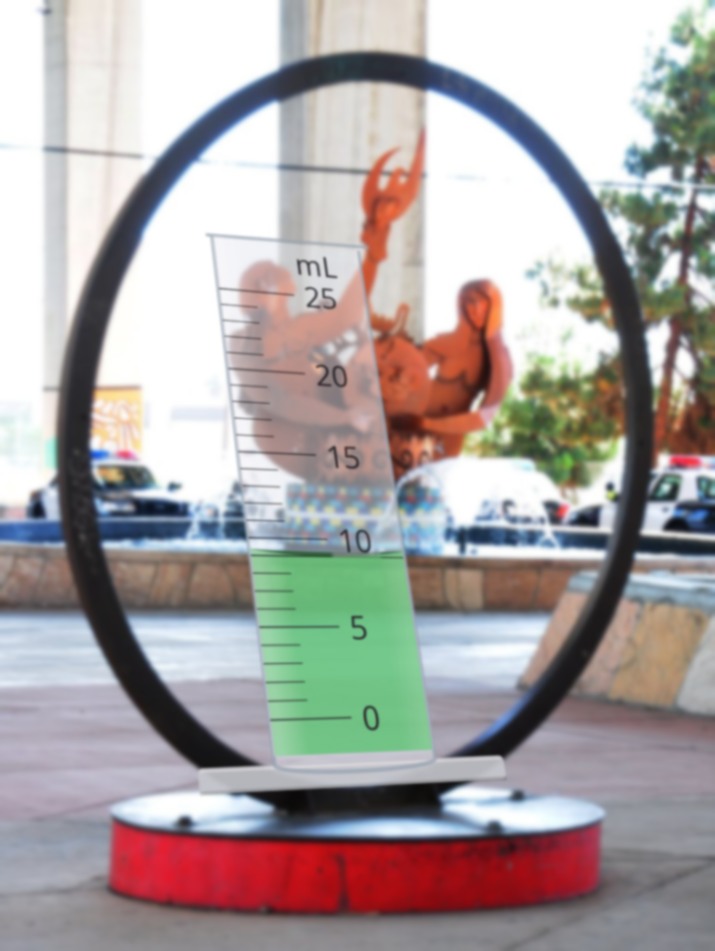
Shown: 9 mL
